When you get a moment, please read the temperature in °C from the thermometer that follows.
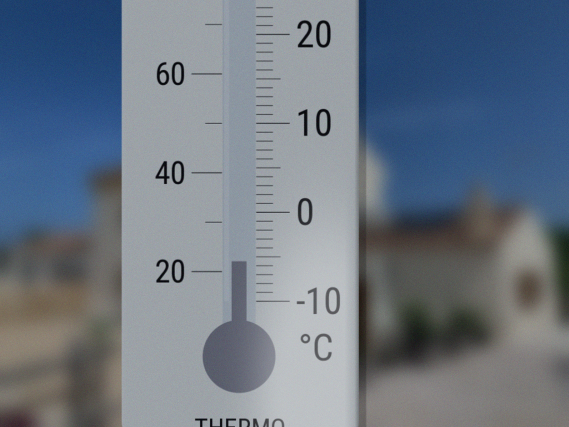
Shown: -5.5 °C
